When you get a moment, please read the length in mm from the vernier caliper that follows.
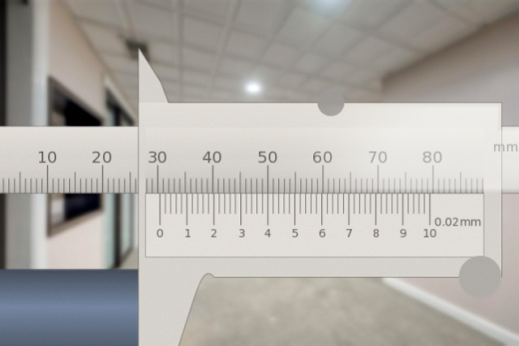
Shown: 30.4 mm
